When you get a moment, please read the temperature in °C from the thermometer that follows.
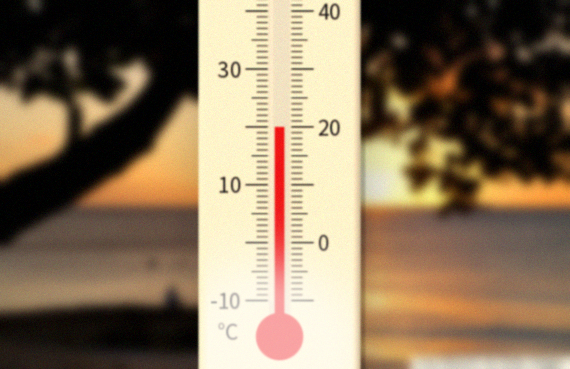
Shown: 20 °C
